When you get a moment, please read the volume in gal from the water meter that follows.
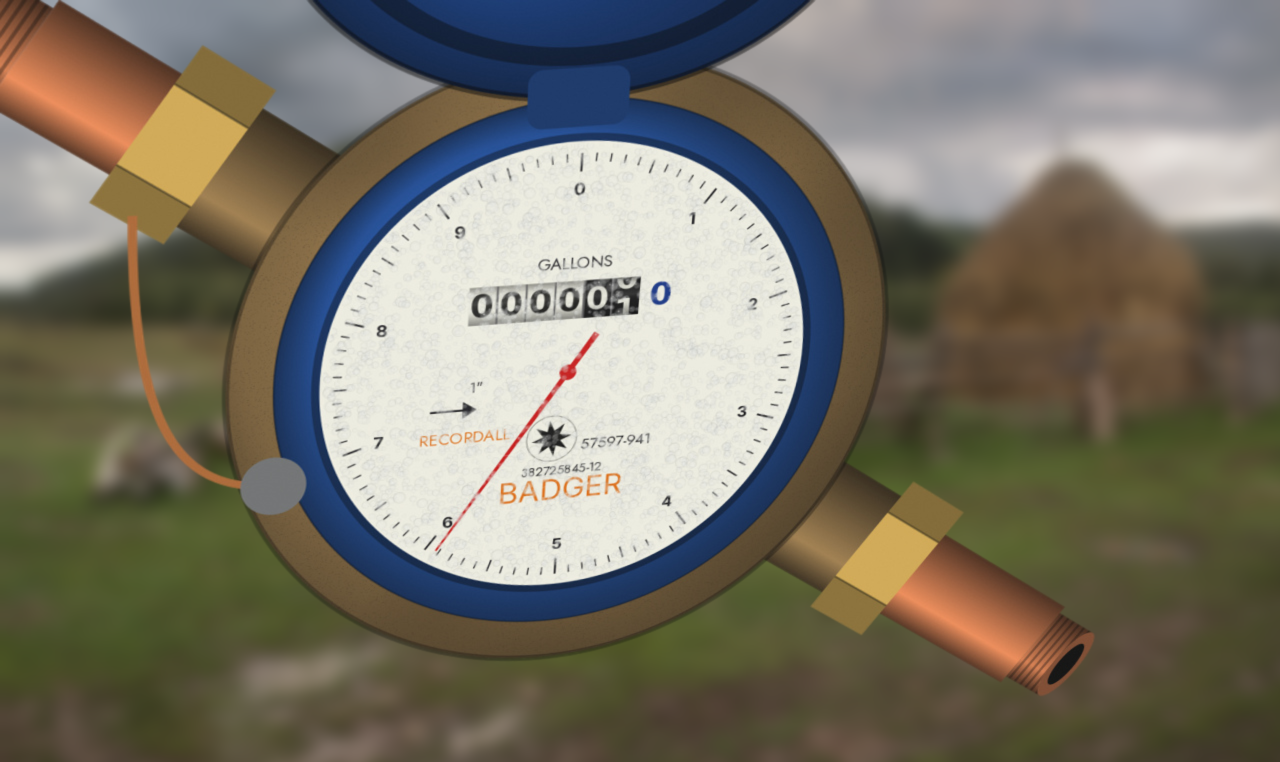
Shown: 5.9 gal
